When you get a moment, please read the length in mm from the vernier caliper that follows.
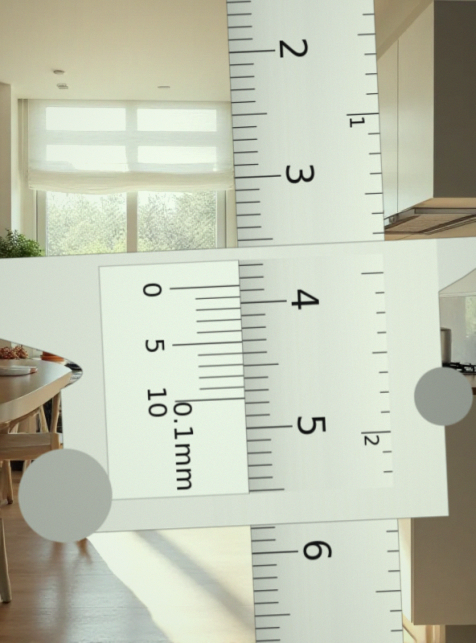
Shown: 38.6 mm
